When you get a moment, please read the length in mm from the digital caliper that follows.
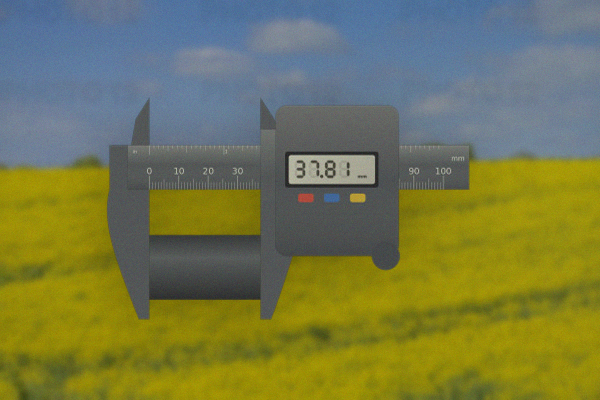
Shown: 37.81 mm
